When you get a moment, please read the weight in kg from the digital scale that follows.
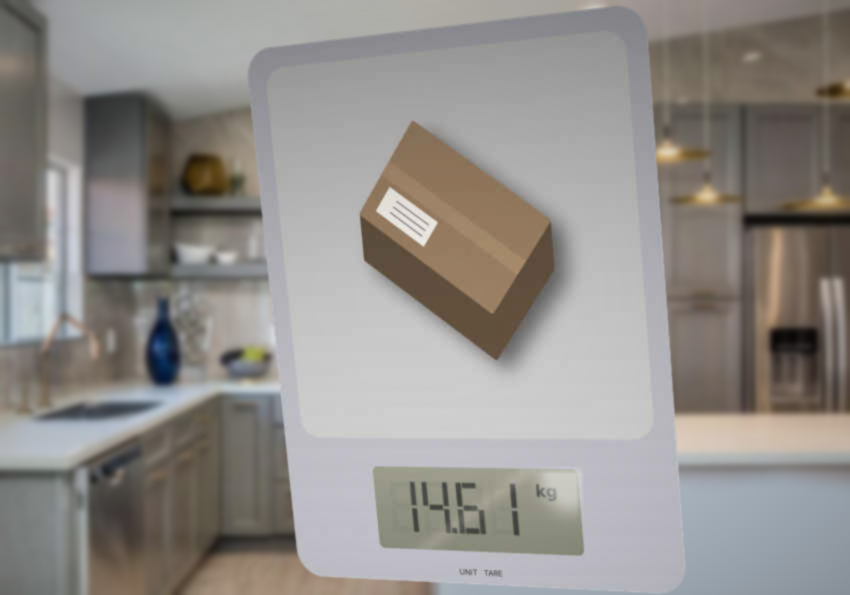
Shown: 14.61 kg
